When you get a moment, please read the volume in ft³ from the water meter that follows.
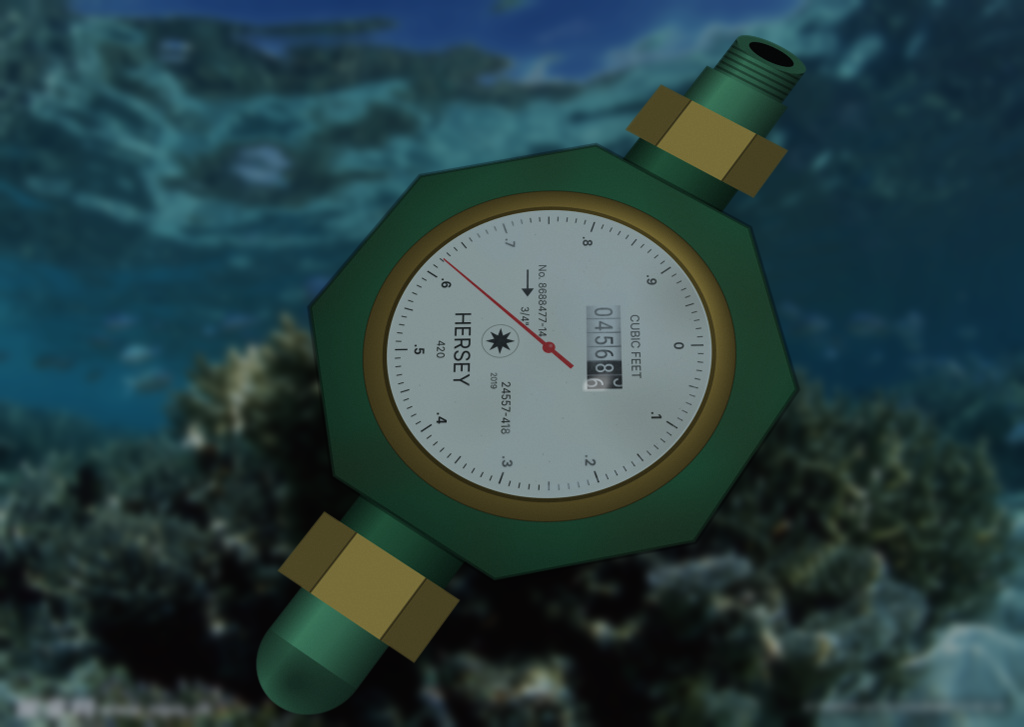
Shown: 45685.62 ft³
